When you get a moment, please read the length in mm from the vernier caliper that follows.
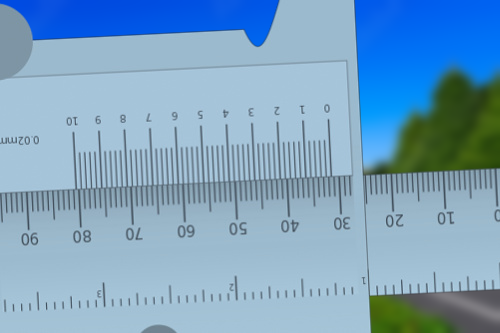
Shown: 31.5 mm
